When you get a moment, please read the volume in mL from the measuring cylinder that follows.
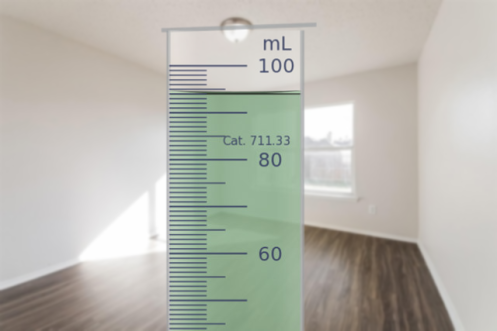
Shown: 94 mL
